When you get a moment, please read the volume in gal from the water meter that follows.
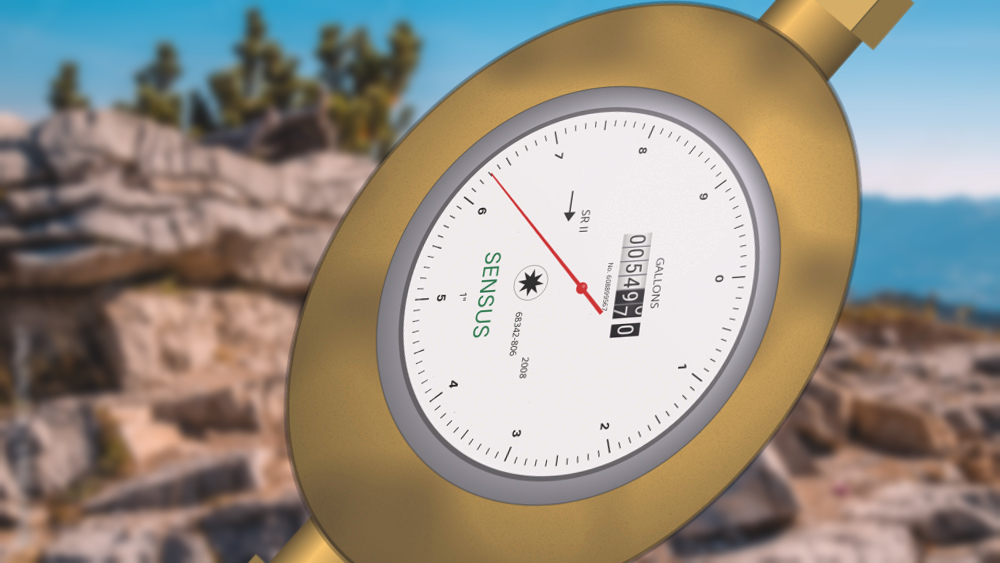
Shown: 54966.3 gal
